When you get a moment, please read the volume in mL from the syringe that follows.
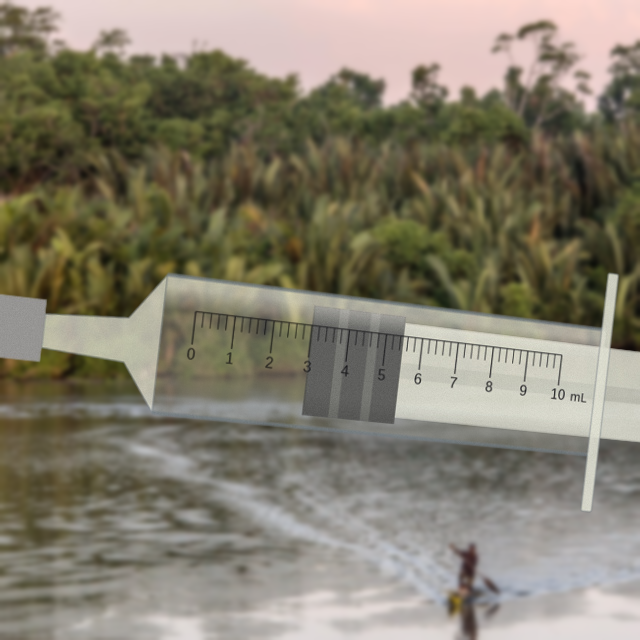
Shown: 3 mL
